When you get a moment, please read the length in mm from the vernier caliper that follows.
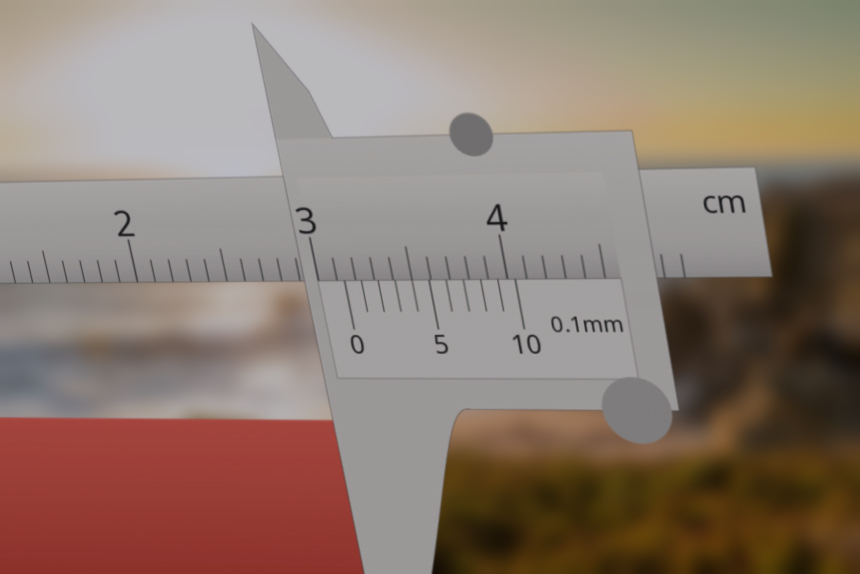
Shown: 31.4 mm
